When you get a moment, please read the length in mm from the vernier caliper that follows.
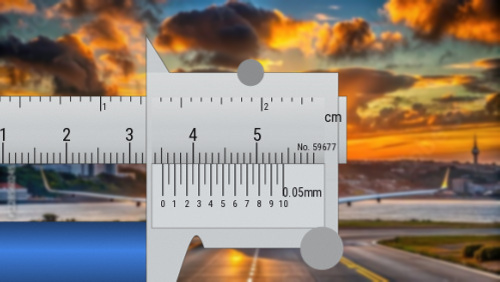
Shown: 35.2 mm
